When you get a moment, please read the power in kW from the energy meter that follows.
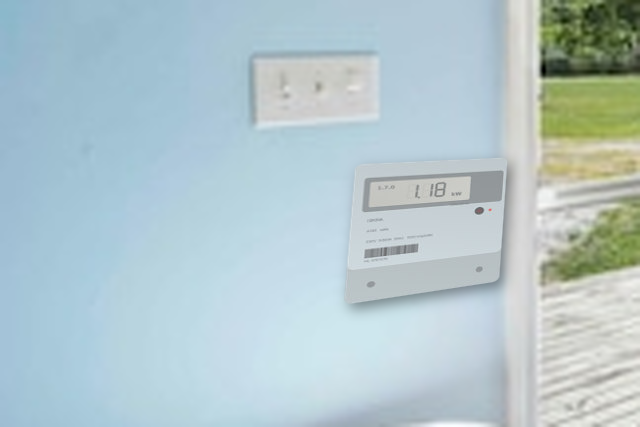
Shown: 1.18 kW
